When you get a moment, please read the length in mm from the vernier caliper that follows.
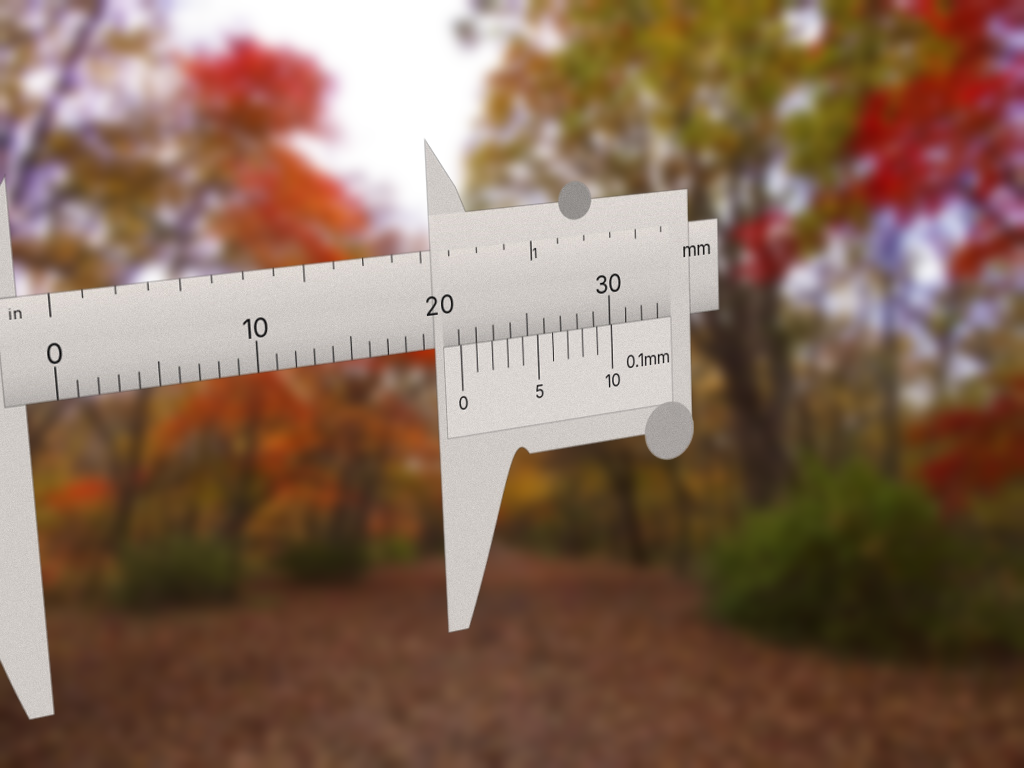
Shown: 21.1 mm
